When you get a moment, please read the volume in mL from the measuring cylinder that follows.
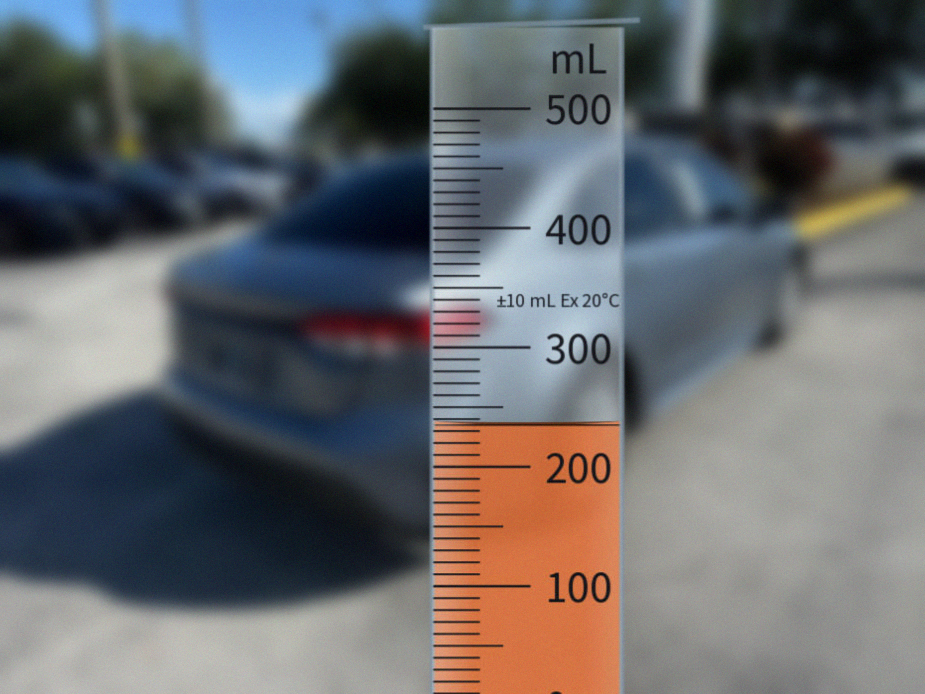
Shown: 235 mL
